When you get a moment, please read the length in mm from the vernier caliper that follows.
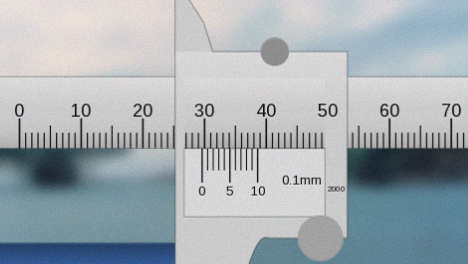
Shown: 29.6 mm
